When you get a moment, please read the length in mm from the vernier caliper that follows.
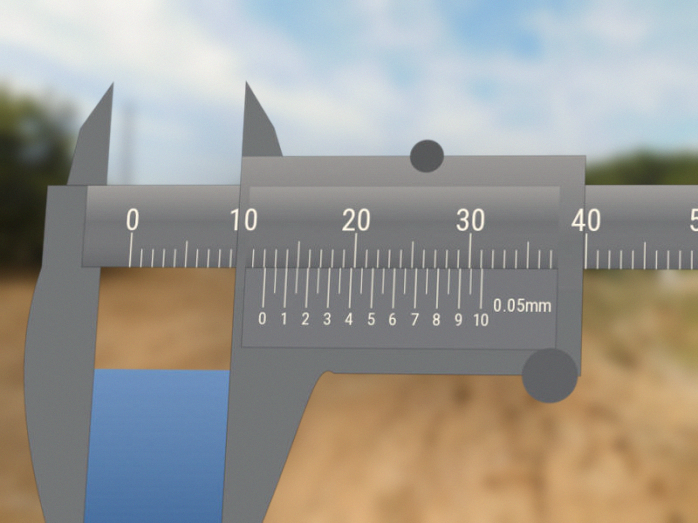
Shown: 12.1 mm
